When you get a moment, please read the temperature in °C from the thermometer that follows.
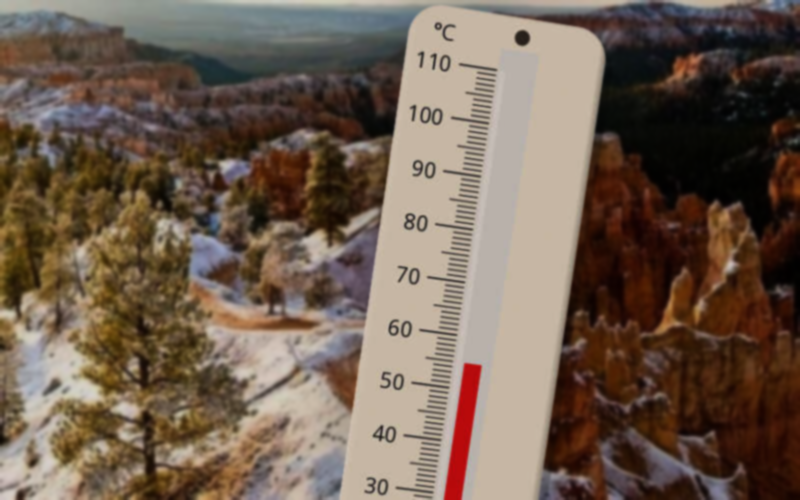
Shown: 55 °C
